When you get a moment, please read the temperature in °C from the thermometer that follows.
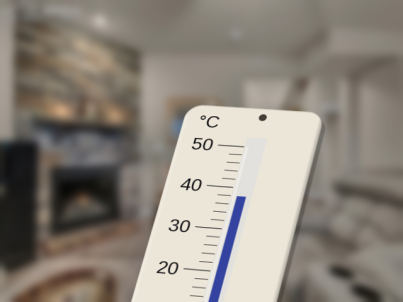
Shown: 38 °C
